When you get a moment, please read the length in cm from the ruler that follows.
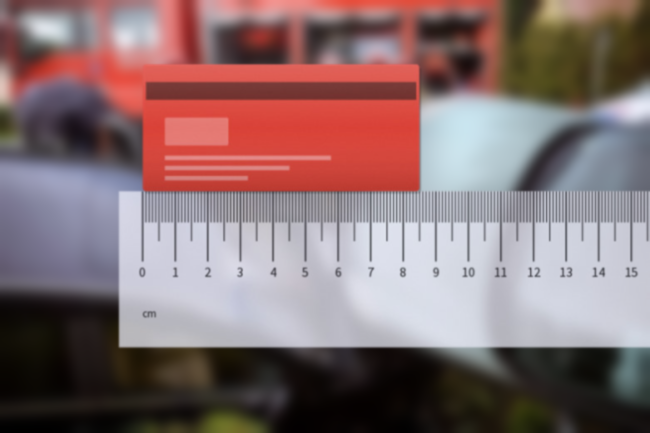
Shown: 8.5 cm
